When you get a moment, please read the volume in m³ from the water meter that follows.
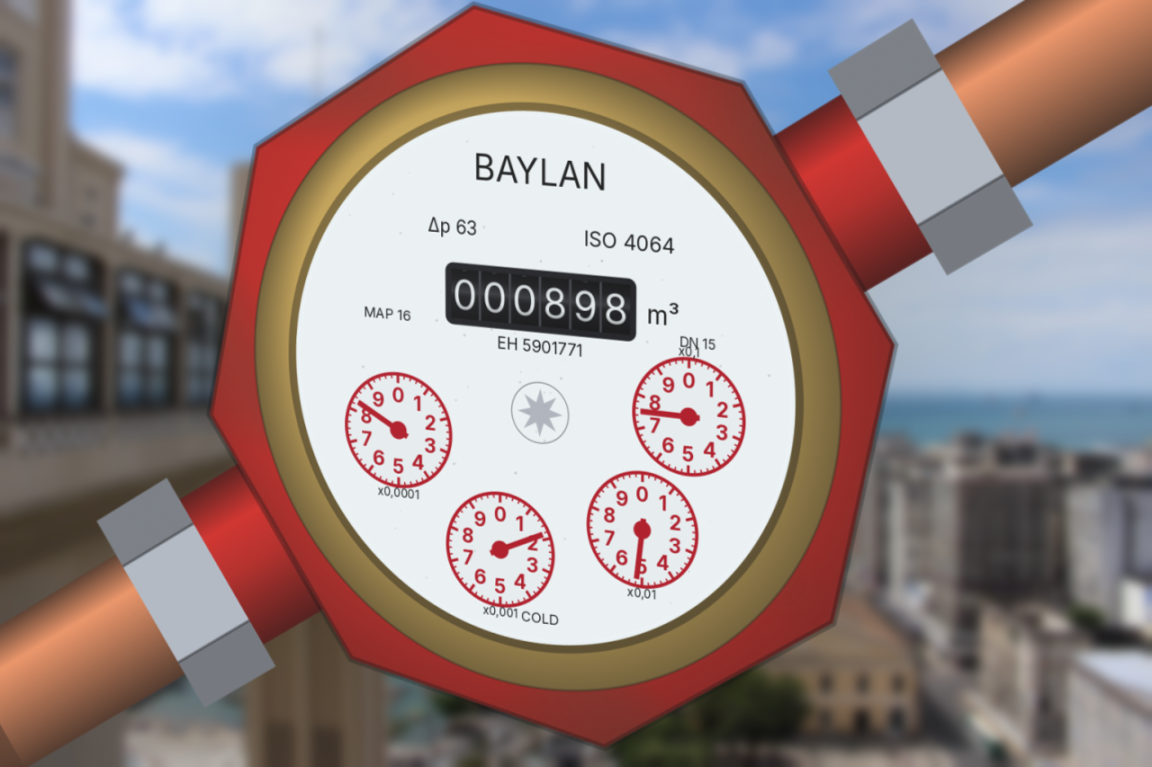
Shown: 898.7518 m³
